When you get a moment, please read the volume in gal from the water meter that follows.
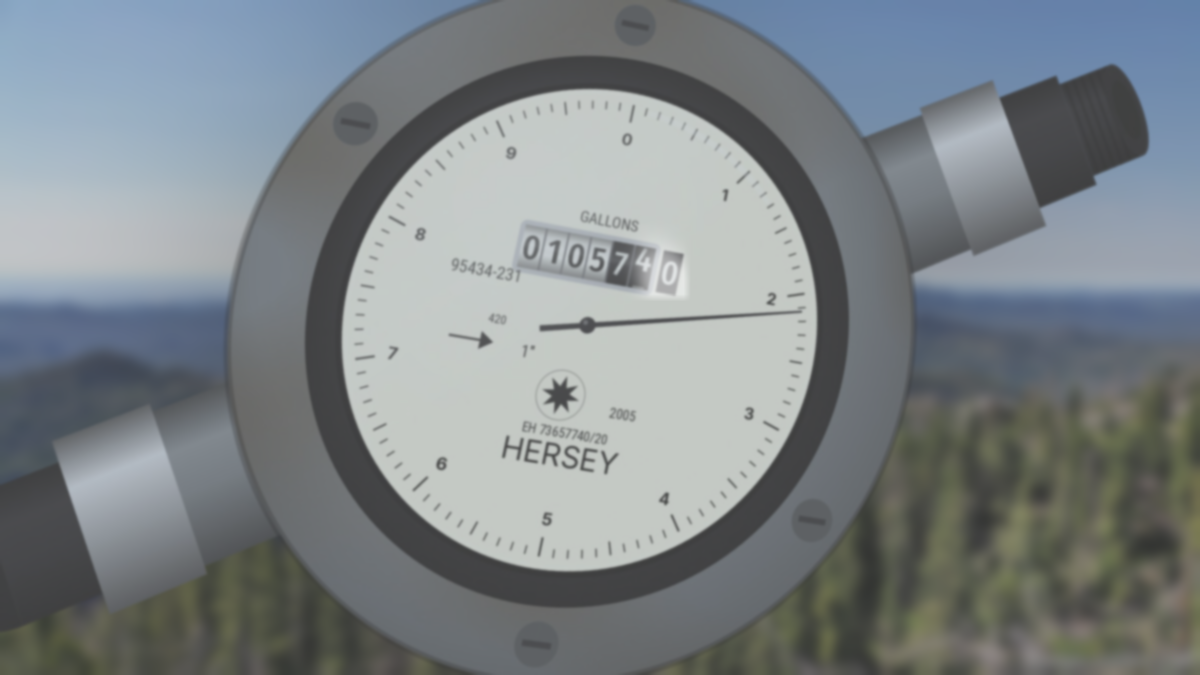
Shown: 105742.1 gal
